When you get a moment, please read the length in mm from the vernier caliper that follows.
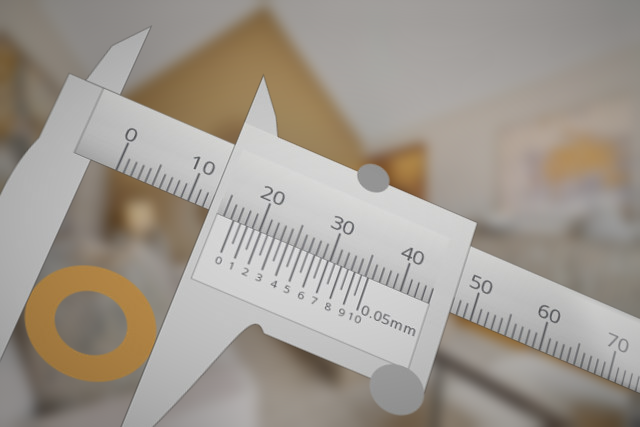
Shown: 16.4 mm
